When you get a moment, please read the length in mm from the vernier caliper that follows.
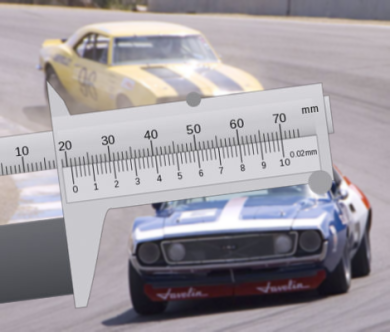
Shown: 21.0 mm
